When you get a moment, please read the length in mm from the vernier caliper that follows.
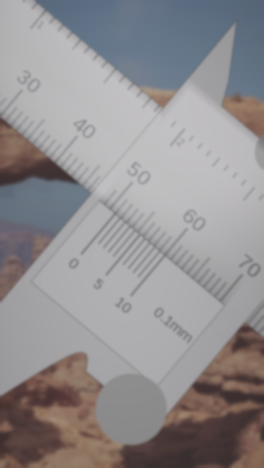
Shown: 51.0 mm
